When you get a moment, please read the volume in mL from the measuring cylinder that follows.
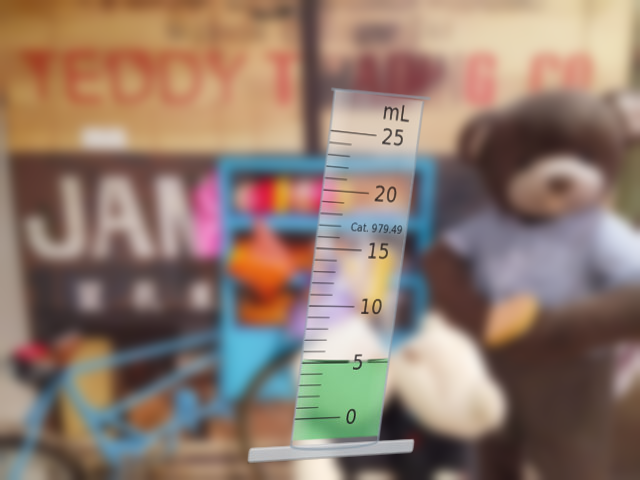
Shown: 5 mL
